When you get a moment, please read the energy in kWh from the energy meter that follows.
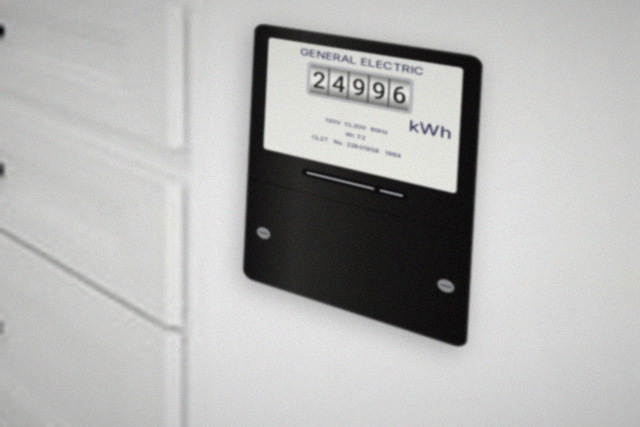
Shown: 24996 kWh
